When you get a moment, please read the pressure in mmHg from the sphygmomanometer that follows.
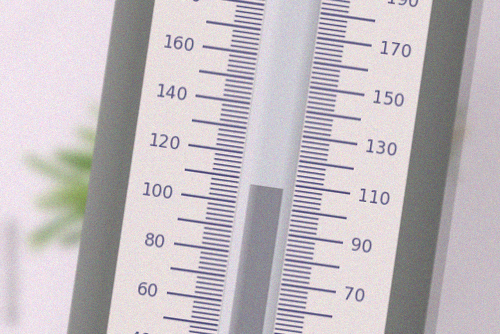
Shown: 108 mmHg
